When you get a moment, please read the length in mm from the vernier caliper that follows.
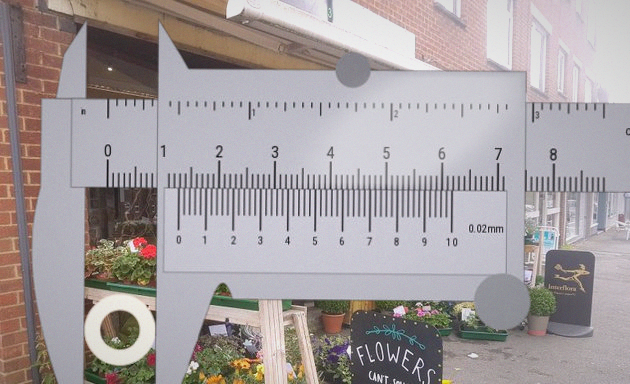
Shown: 12.8 mm
